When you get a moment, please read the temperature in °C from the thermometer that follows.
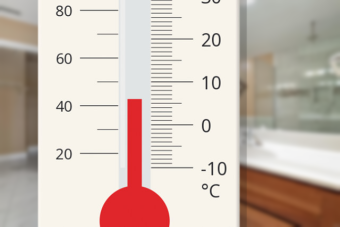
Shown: 6 °C
